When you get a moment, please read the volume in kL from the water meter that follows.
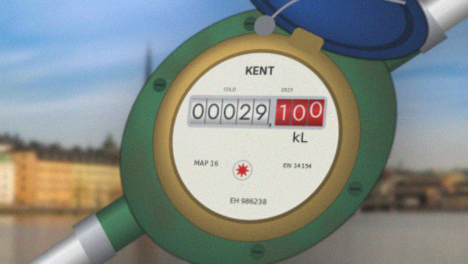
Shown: 29.100 kL
